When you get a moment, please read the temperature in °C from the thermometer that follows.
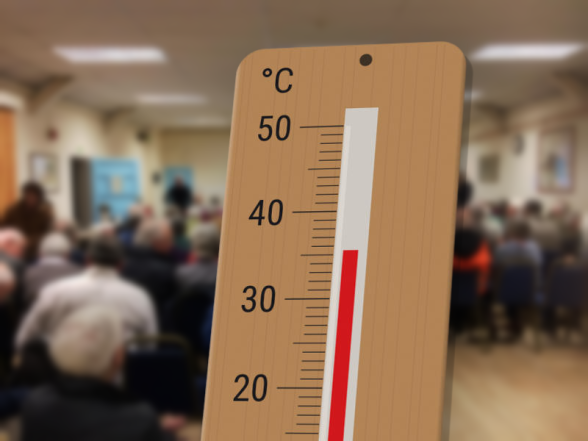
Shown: 35.5 °C
